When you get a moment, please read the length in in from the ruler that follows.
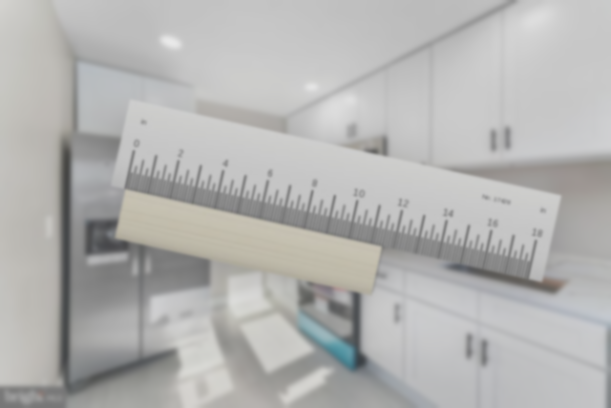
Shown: 11.5 in
